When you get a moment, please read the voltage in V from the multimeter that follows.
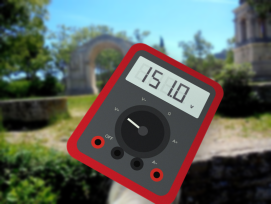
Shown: 151.0 V
